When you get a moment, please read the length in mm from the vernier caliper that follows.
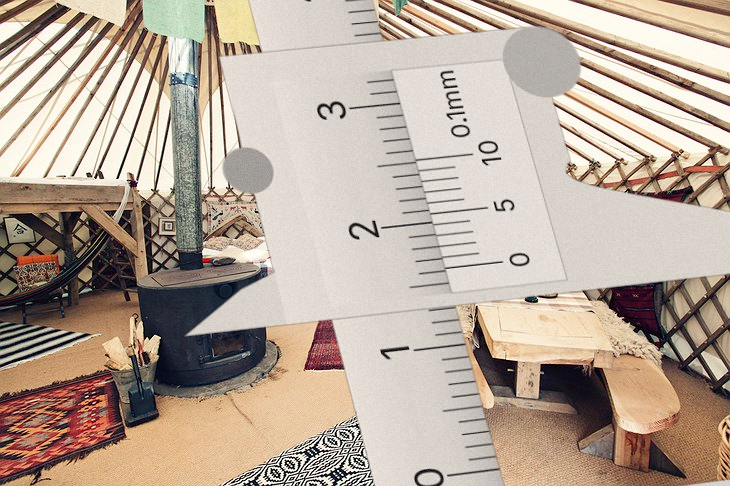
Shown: 16.2 mm
